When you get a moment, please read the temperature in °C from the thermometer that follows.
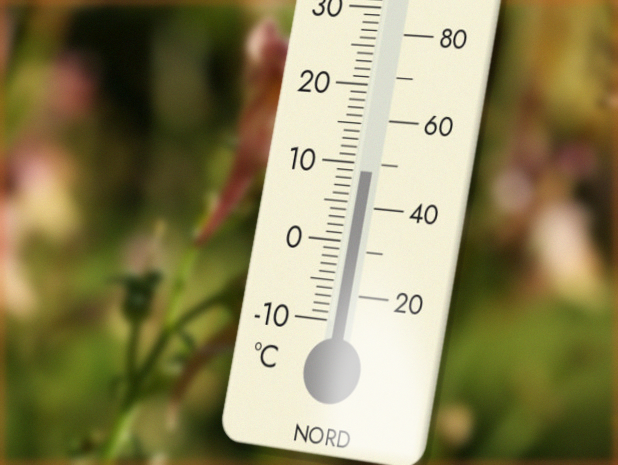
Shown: 9 °C
